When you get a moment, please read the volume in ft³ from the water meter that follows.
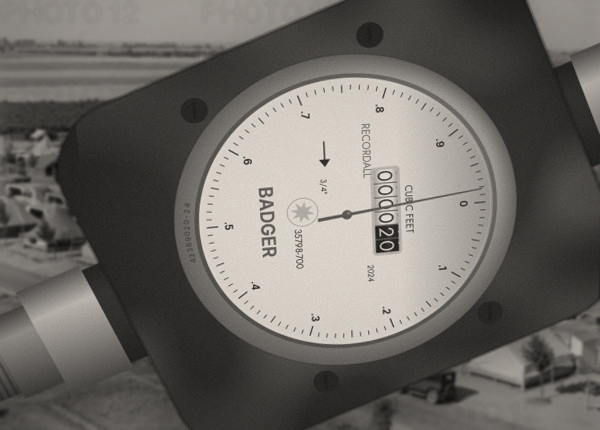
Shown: 19.98 ft³
